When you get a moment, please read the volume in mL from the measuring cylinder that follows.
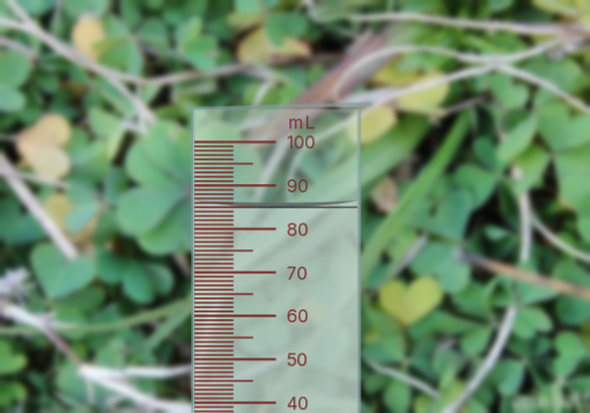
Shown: 85 mL
